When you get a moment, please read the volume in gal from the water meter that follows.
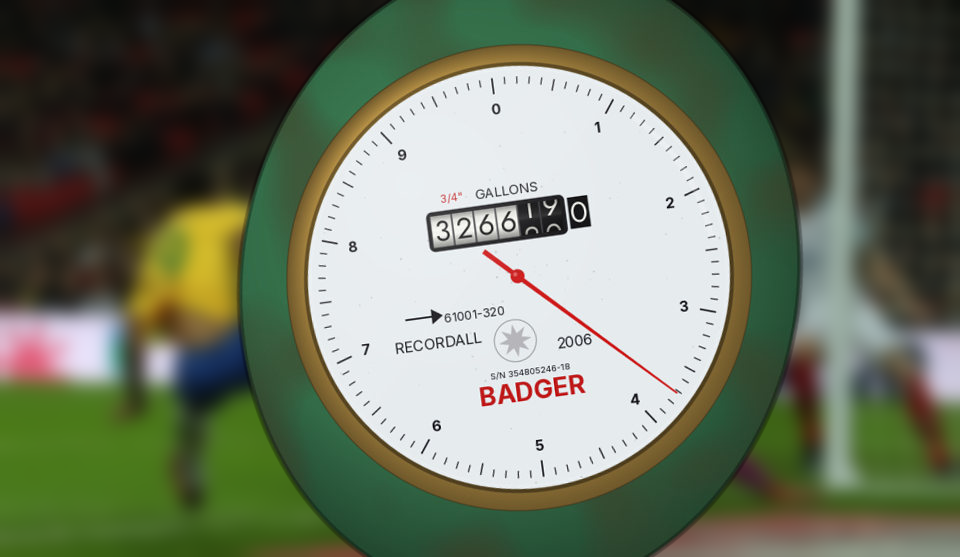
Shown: 3266193.7 gal
